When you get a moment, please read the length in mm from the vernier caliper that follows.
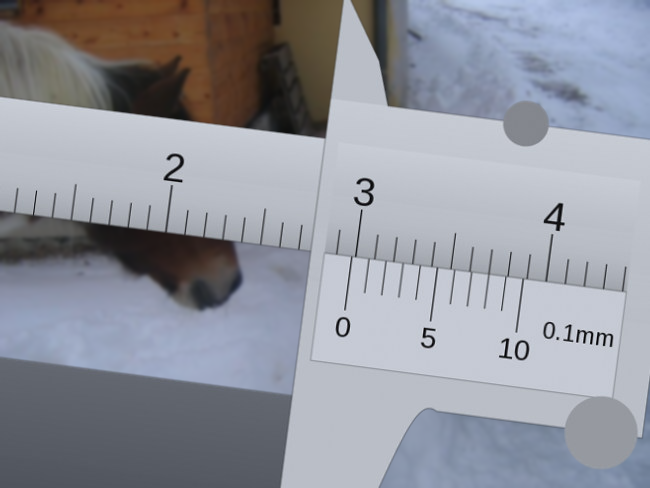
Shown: 29.8 mm
